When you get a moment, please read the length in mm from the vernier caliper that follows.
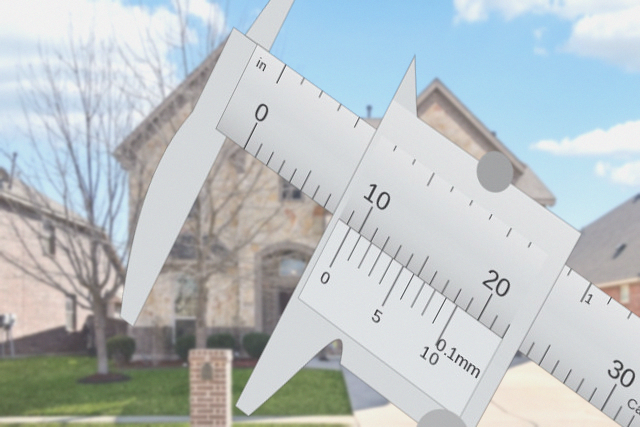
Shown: 9.3 mm
